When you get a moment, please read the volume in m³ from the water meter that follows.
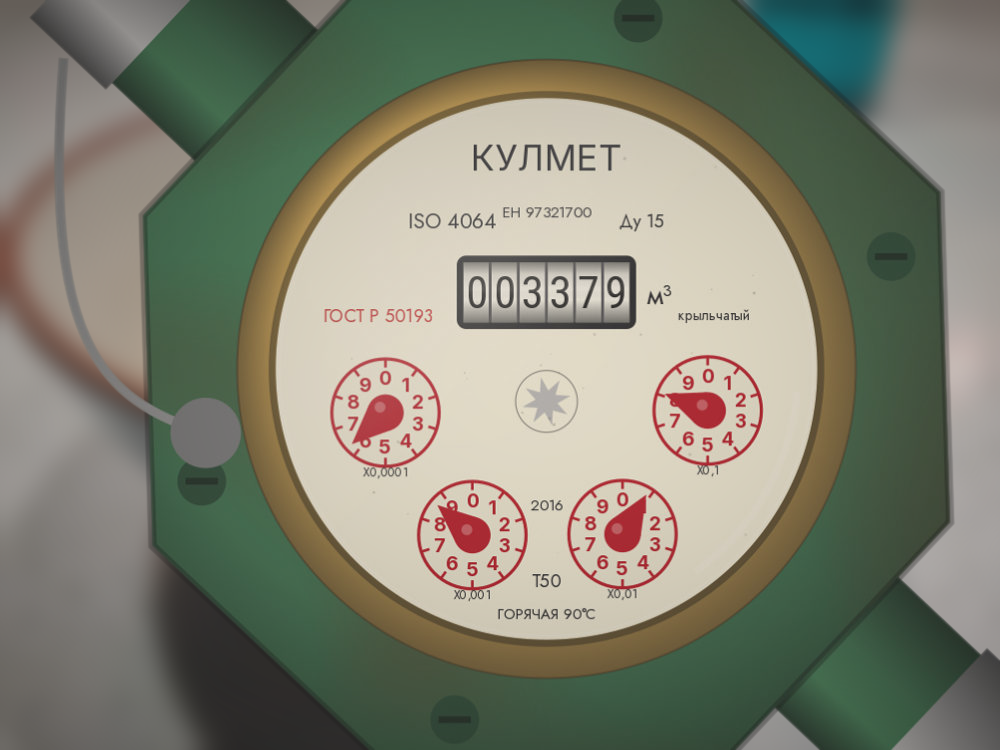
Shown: 3379.8086 m³
